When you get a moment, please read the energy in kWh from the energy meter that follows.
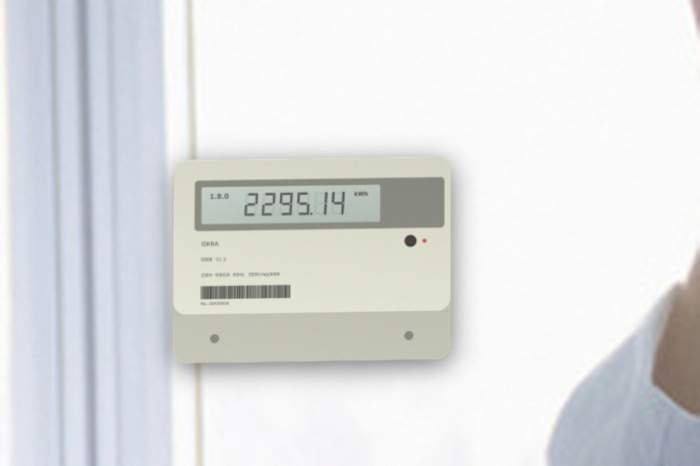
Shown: 2295.14 kWh
